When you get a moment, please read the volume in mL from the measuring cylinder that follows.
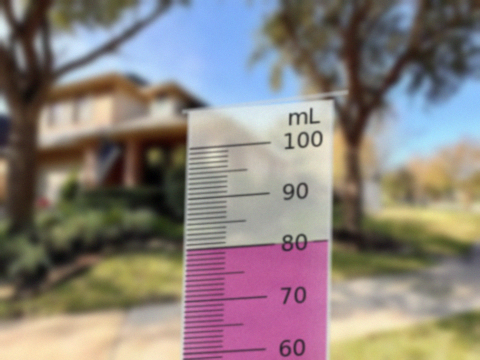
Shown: 80 mL
